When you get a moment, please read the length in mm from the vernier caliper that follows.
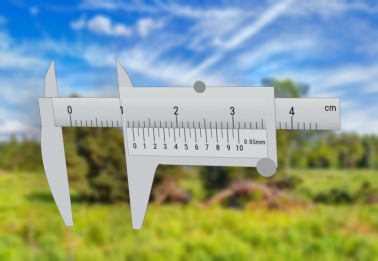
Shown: 11.8 mm
